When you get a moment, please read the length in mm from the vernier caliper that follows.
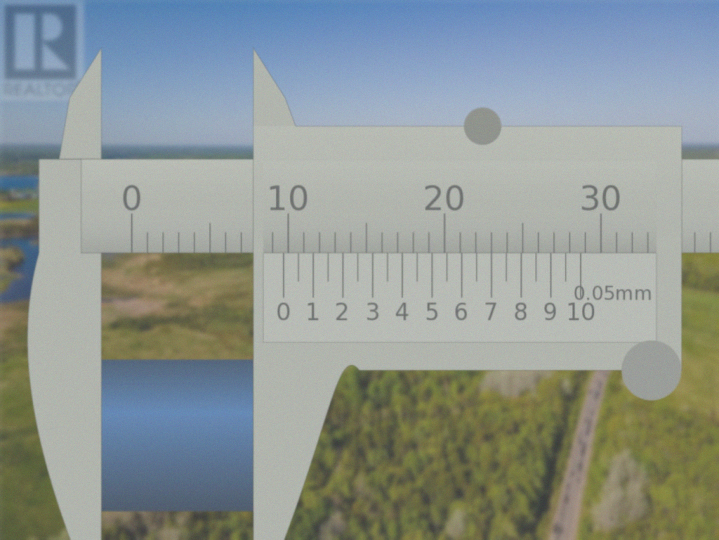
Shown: 9.7 mm
